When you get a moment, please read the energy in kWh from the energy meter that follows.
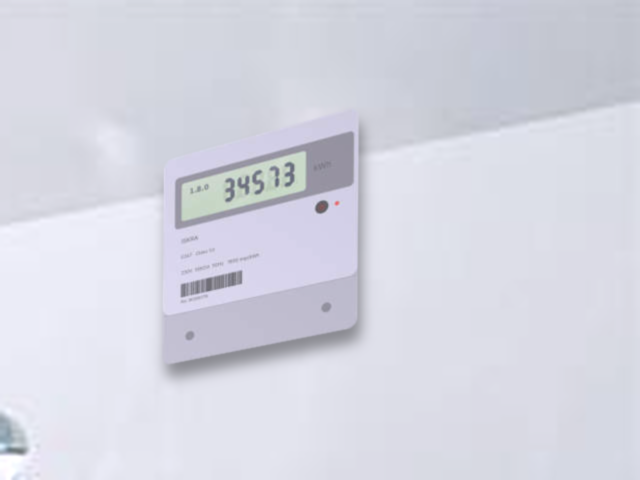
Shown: 34573 kWh
